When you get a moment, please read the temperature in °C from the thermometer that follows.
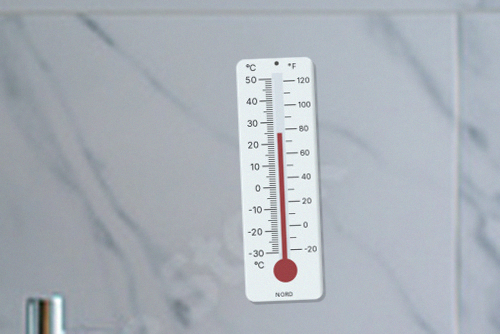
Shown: 25 °C
